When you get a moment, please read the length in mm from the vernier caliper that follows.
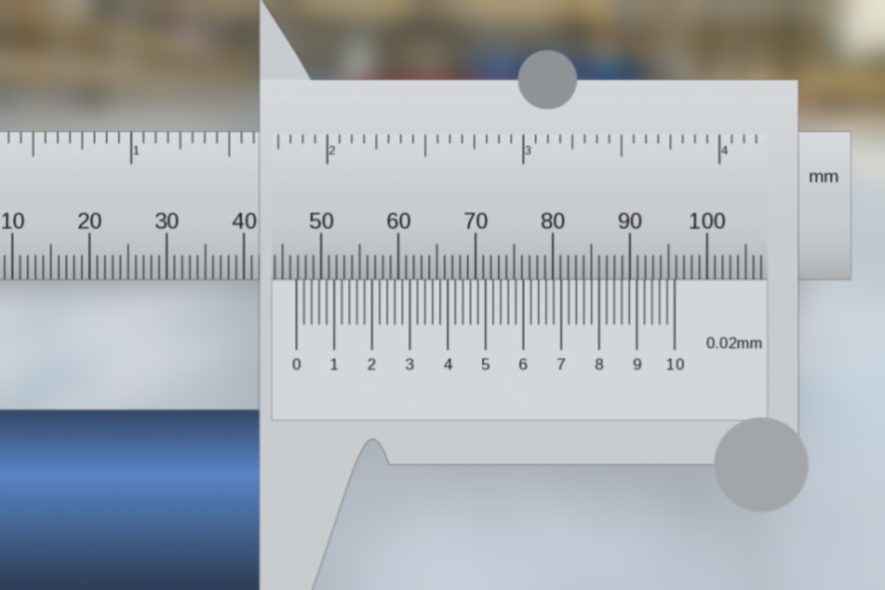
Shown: 46.8 mm
